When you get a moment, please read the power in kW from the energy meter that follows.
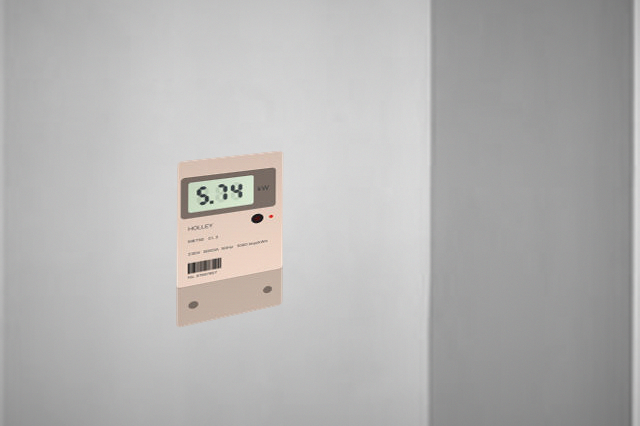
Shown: 5.74 kW
